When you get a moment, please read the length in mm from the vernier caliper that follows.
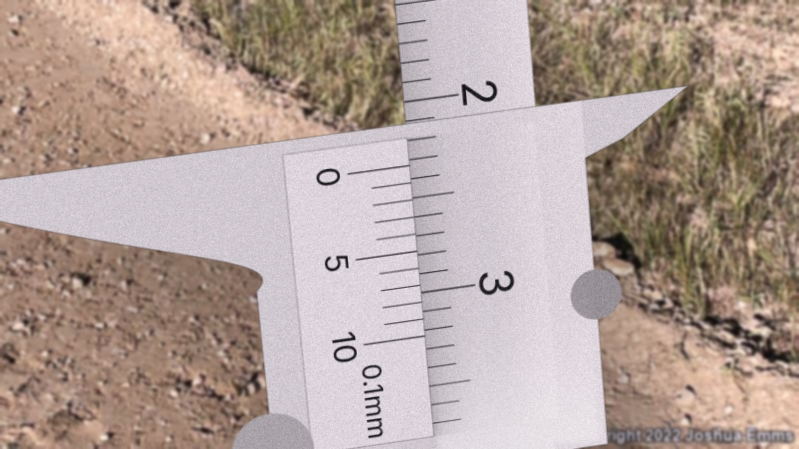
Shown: 23.3 mm
